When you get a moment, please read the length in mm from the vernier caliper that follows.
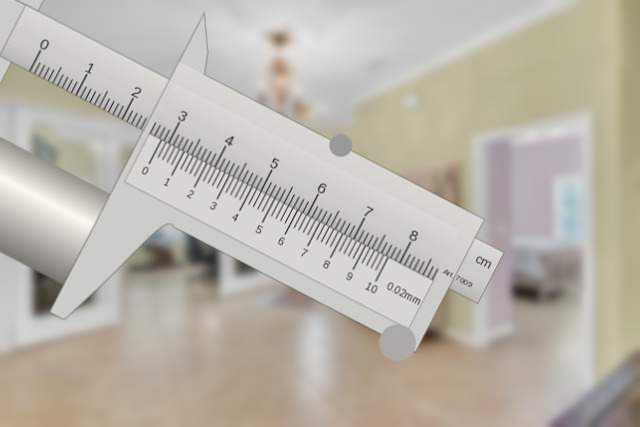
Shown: 28.5 mm
